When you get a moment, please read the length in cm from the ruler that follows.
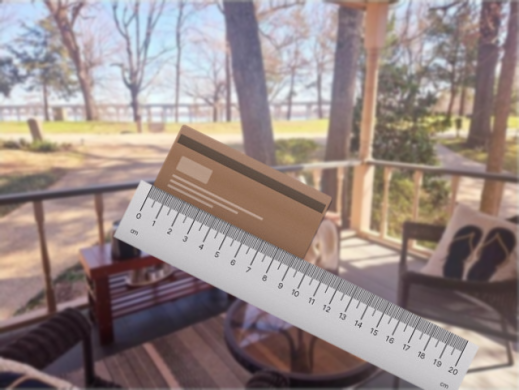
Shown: 9.5 cm
